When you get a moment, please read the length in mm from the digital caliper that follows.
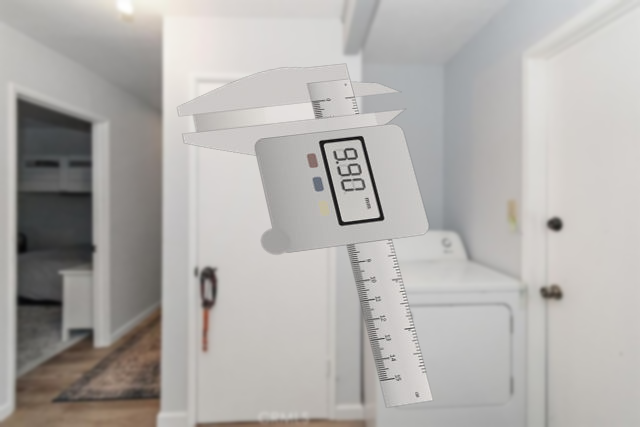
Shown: 9.90 mm
